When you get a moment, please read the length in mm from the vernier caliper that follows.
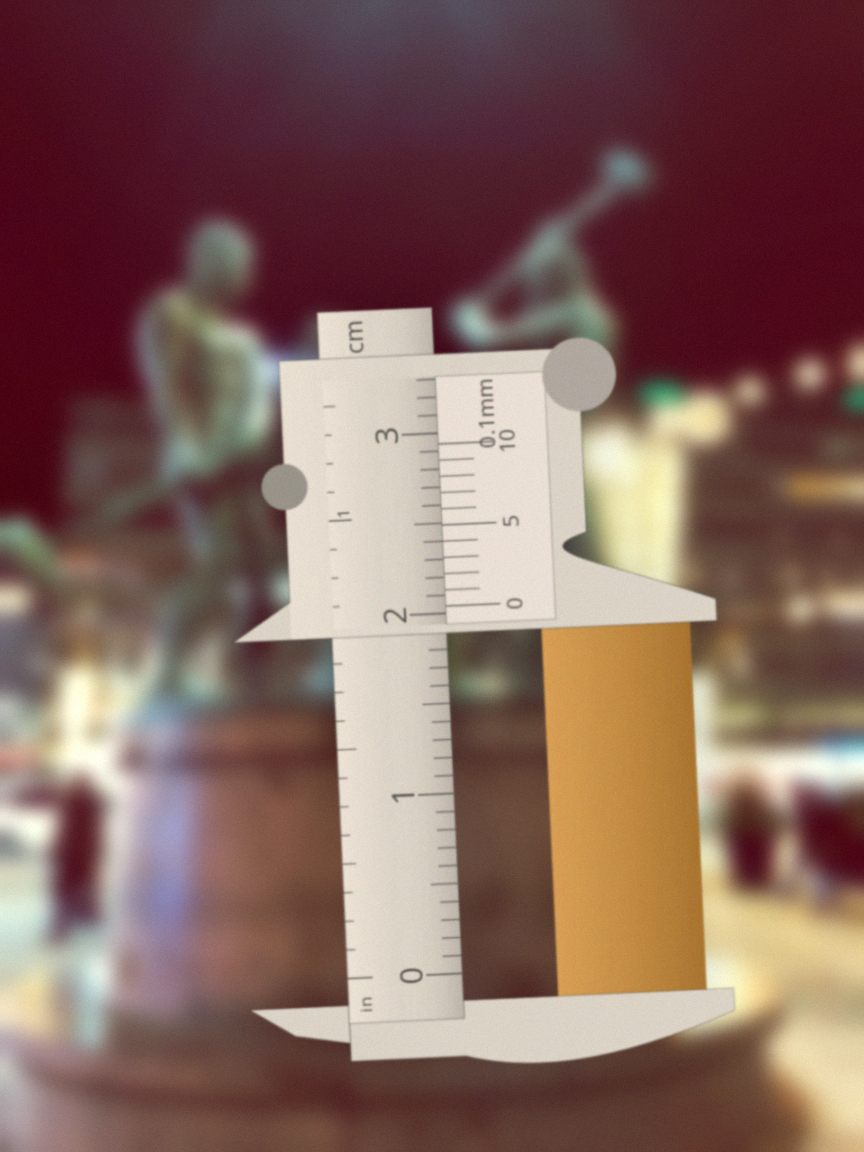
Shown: 20.4 mm
